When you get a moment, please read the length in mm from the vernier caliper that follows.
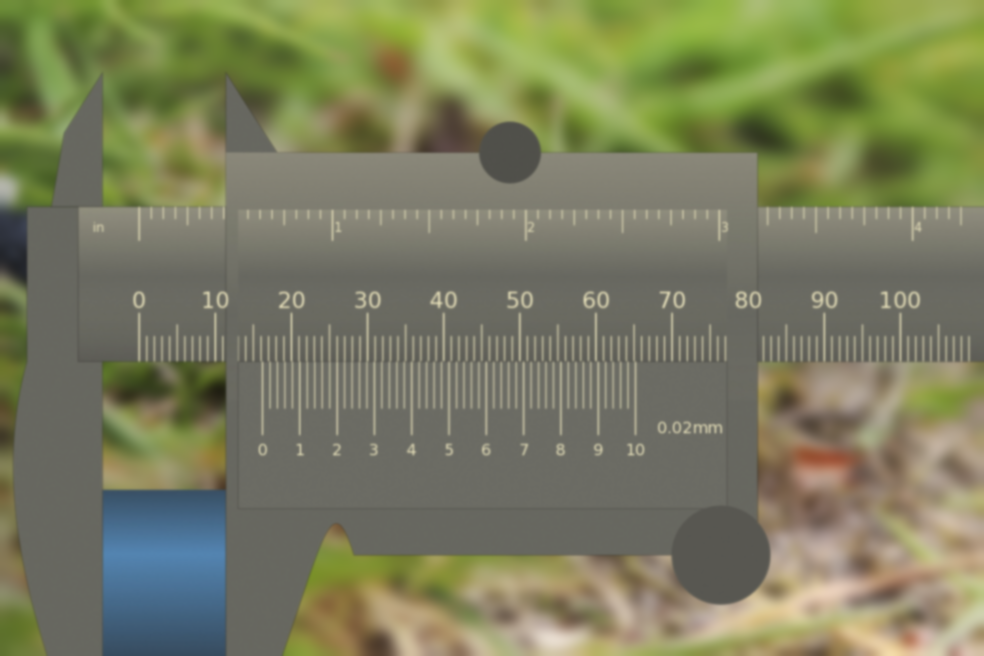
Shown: 16.2 mm
